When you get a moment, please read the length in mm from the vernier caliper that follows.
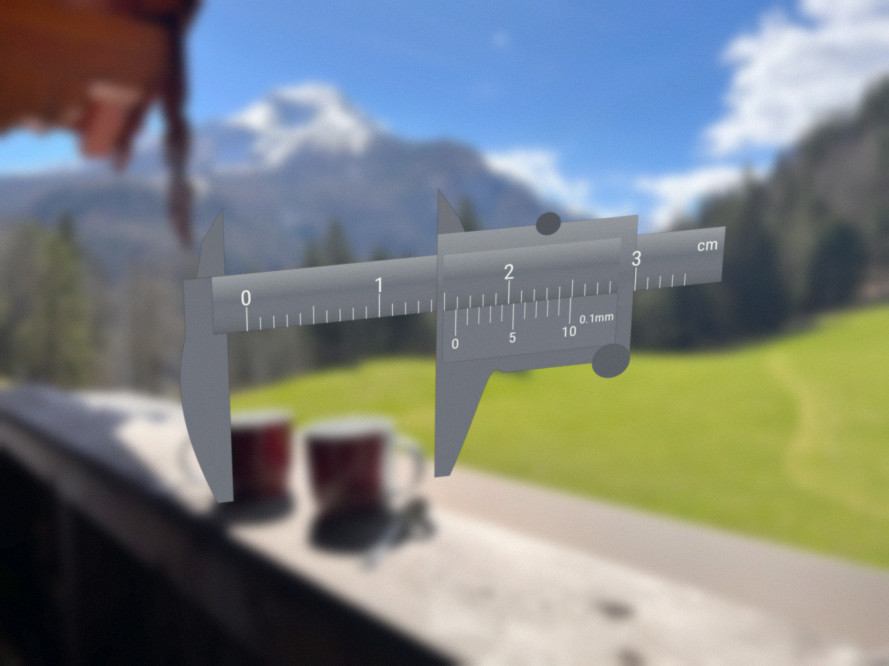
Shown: 15.9 mm
